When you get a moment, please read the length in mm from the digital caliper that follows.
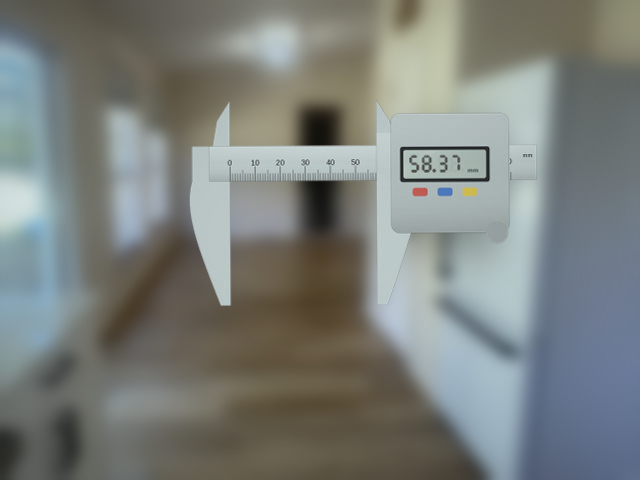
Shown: 58.37 mm
